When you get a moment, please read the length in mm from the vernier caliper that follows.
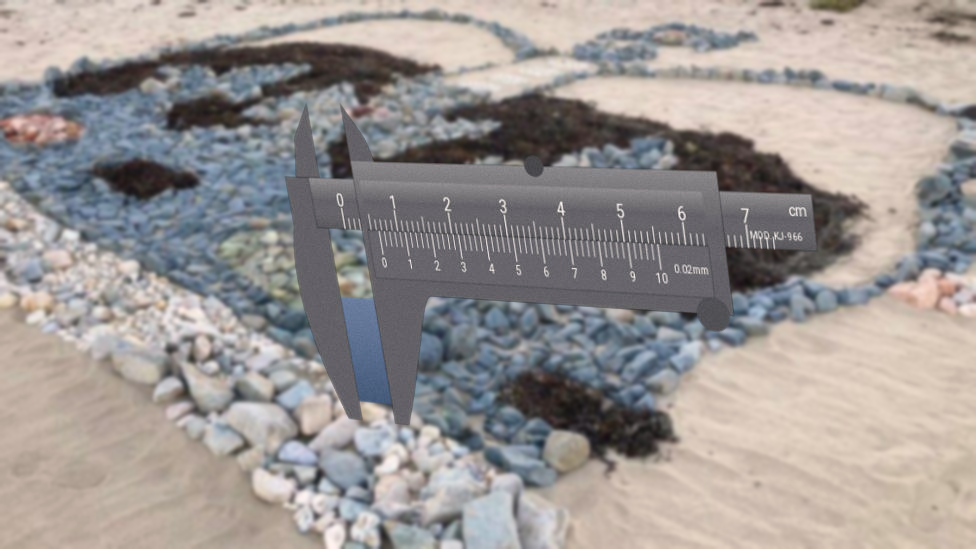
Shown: 6.5 mm
